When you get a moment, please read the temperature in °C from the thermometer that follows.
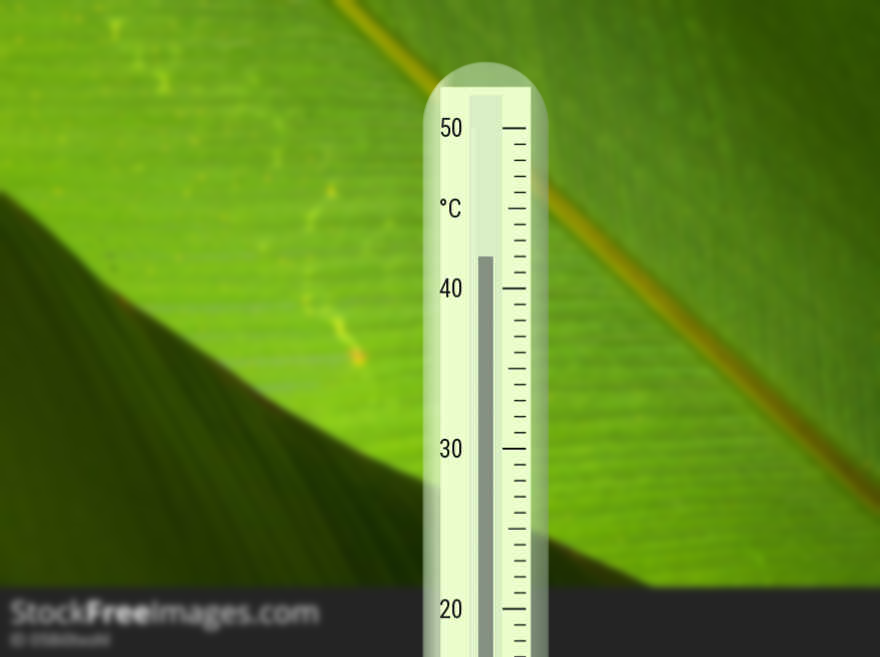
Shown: 42 °C
